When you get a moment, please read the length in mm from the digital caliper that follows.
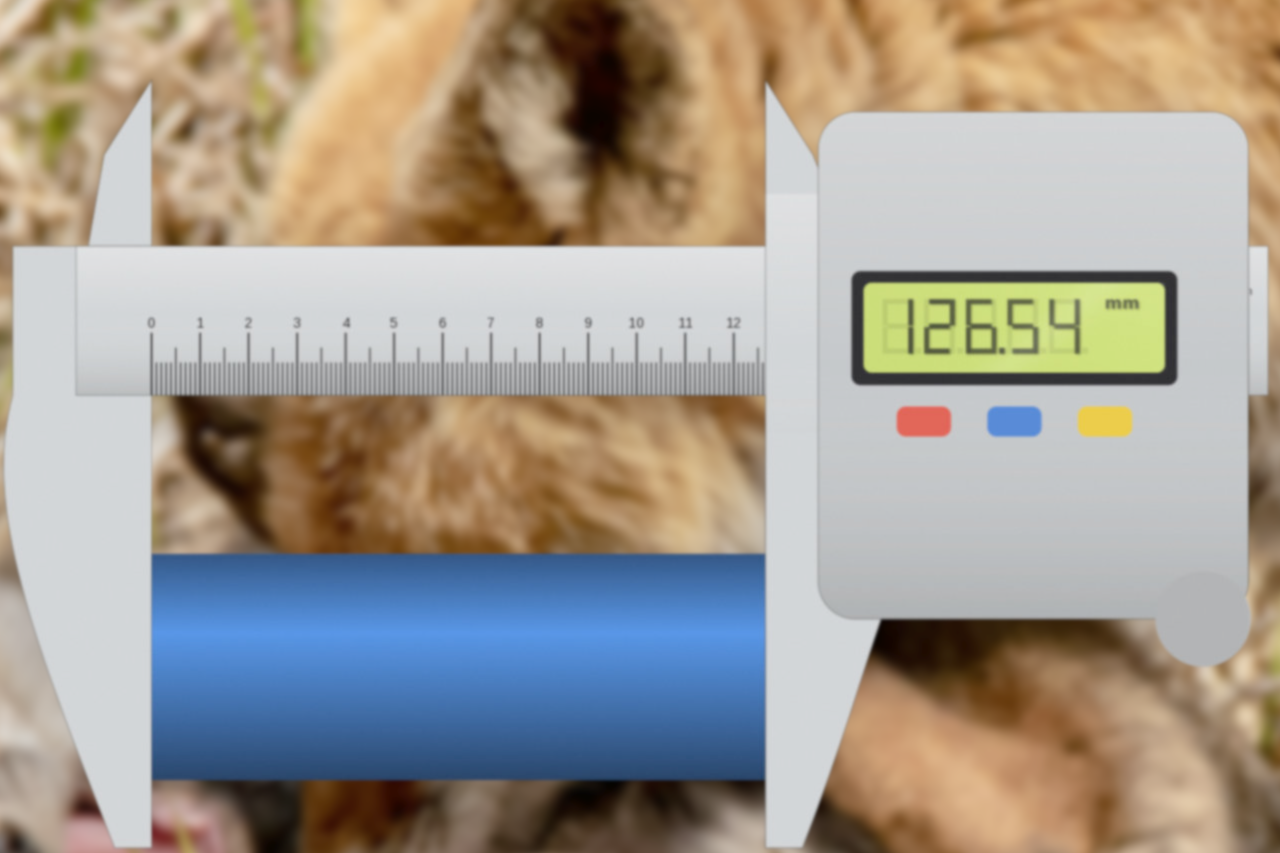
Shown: 126.54 mm
